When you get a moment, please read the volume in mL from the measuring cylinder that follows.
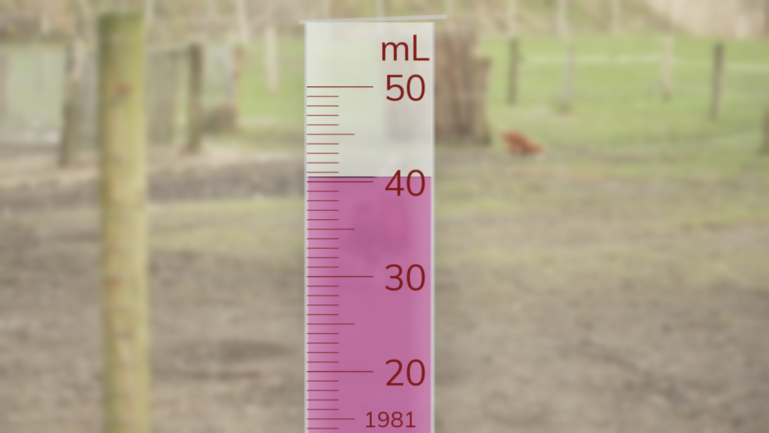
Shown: 40.5 mL
